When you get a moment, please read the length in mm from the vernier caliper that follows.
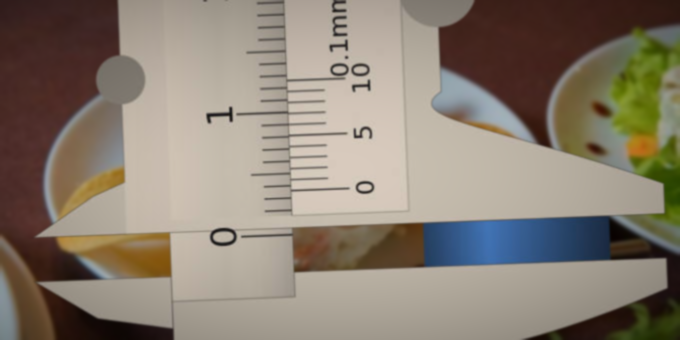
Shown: 3.6 mm
